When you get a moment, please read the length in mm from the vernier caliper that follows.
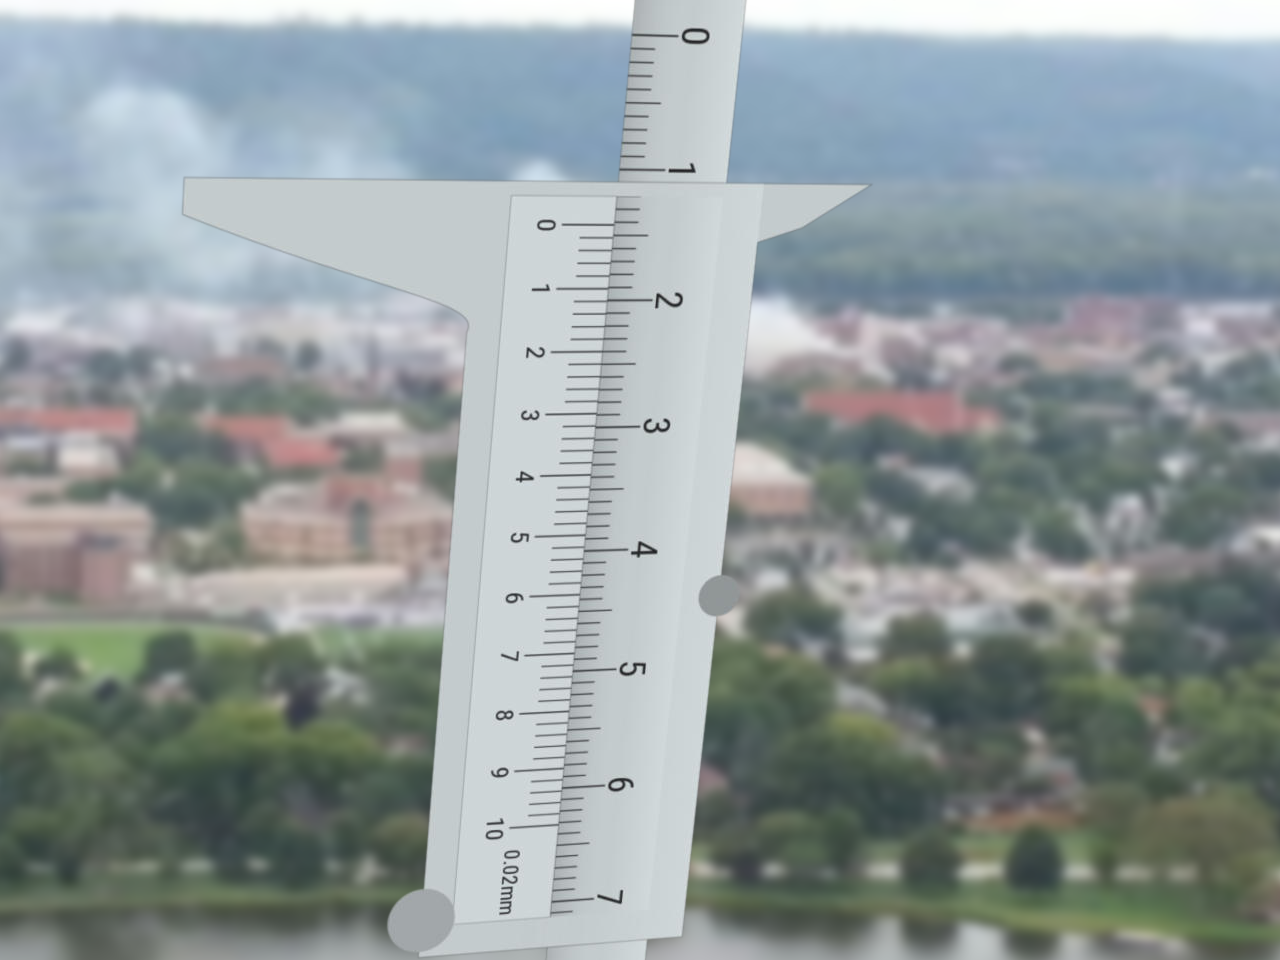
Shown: 14.2 mm
